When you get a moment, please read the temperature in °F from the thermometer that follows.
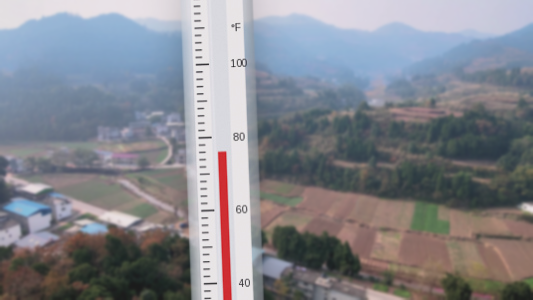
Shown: 76 °F
